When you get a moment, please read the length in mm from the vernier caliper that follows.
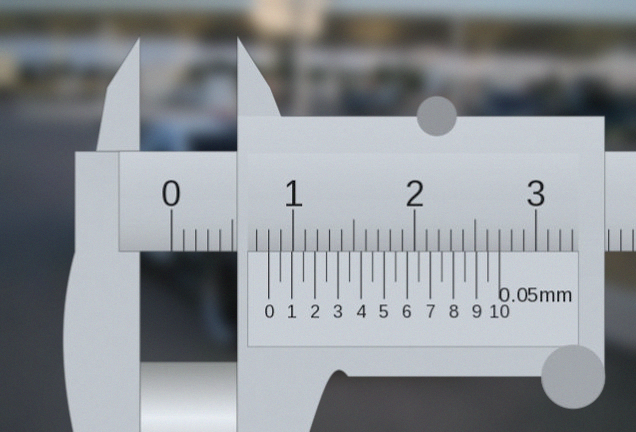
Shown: 8.0 mm
